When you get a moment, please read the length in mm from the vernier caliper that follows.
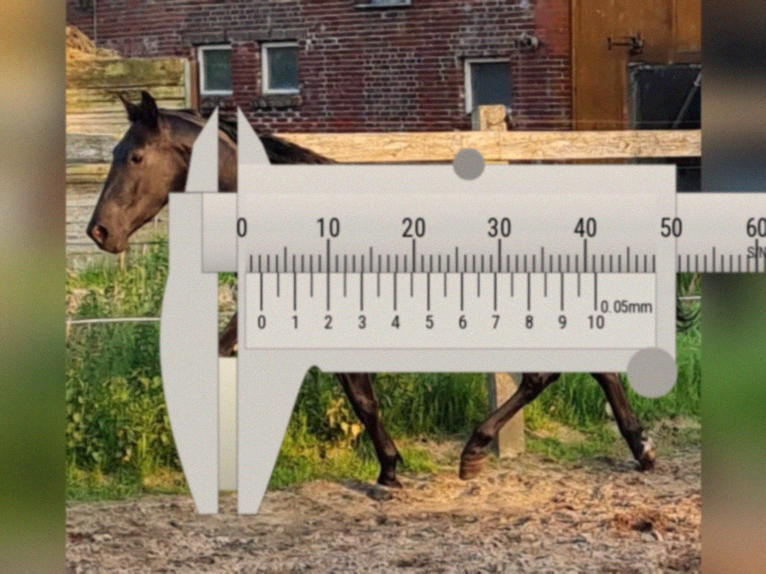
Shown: 2.2 mm
